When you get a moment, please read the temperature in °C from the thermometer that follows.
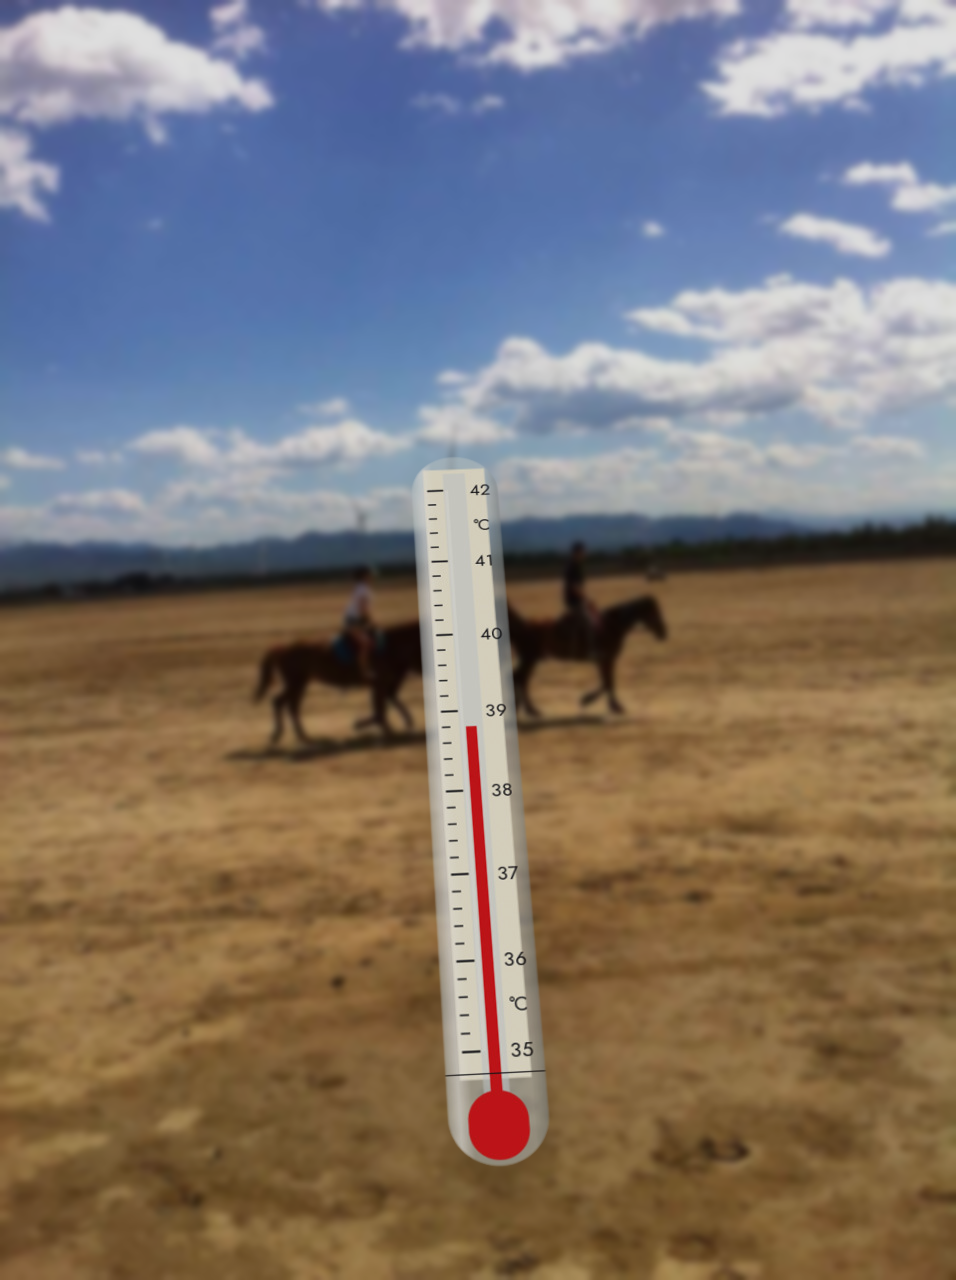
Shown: 38.8 °C
